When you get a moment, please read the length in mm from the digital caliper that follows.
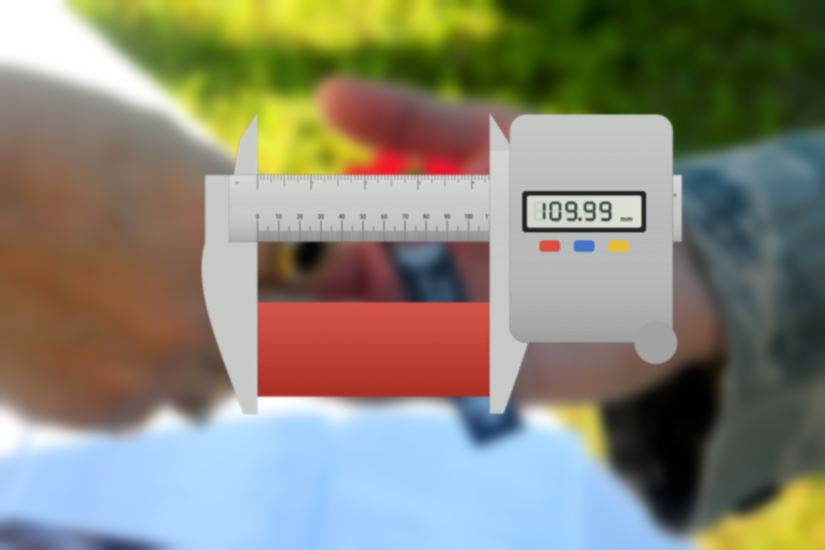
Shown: 109.99 mm
